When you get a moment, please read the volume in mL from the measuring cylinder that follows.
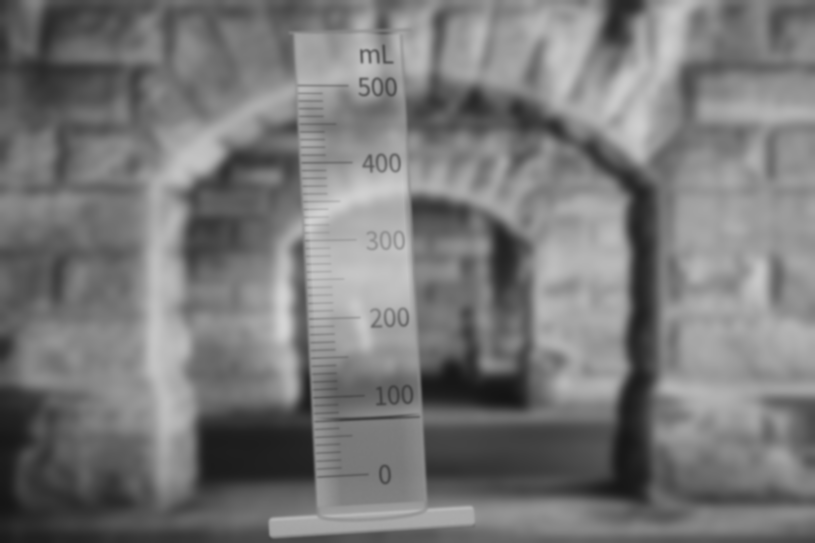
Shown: 70 mL
